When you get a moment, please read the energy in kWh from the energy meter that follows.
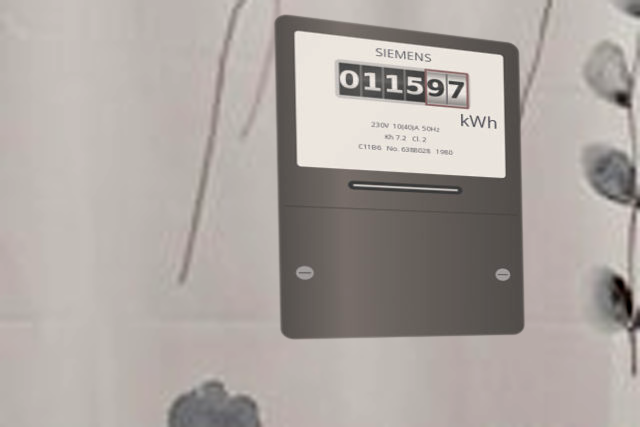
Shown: 115.97 kWh
